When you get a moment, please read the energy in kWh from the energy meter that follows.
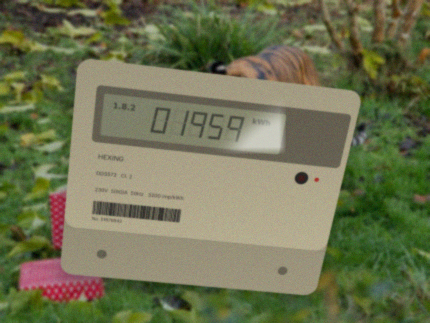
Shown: 1959 kWh
